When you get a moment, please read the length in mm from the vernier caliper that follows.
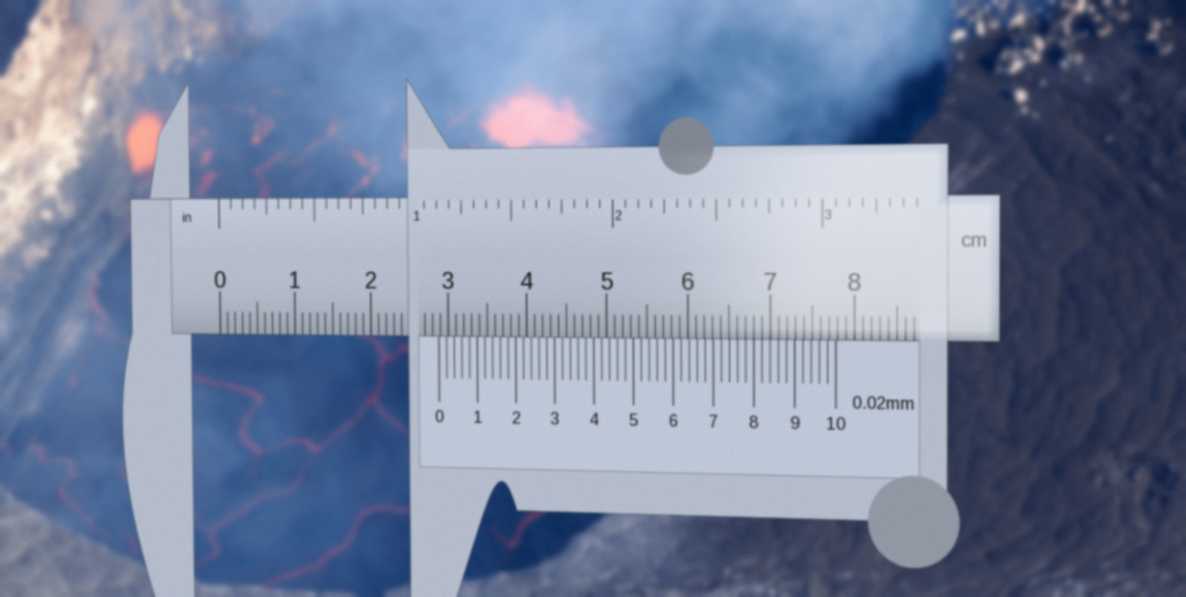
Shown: 28.8 mm
